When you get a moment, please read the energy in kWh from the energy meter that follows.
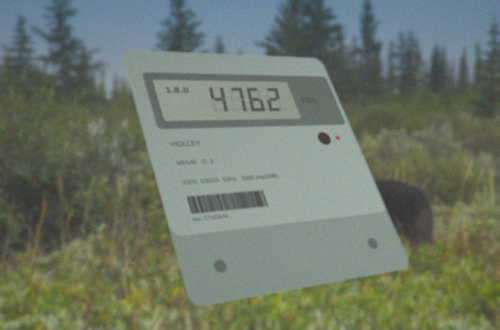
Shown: 4762 kWh
